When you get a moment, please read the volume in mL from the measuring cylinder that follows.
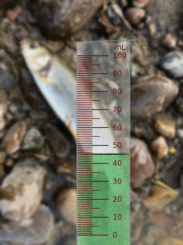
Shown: 45 mL
